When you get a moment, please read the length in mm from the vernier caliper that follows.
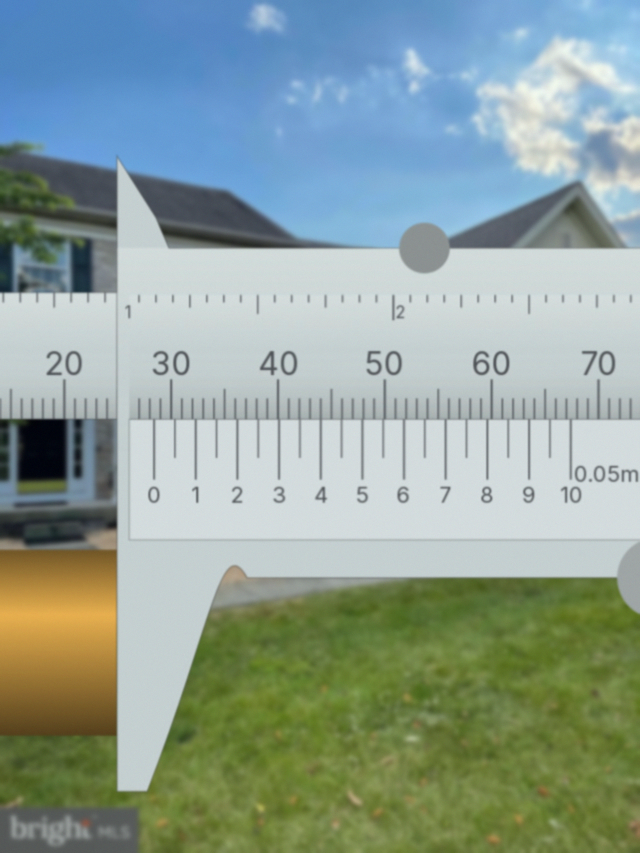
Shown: 28.4 mm
